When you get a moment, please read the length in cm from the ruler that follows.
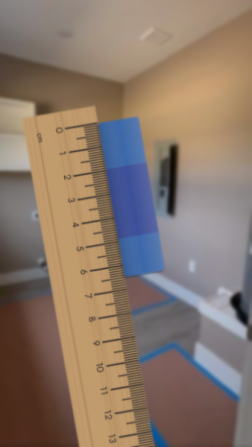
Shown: 6.5 cm
